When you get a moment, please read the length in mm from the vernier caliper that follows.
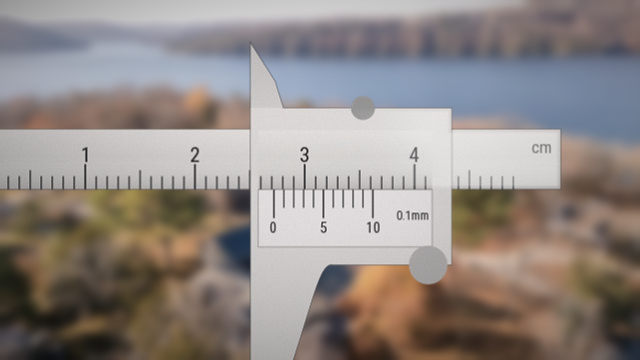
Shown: 27.2 mm
